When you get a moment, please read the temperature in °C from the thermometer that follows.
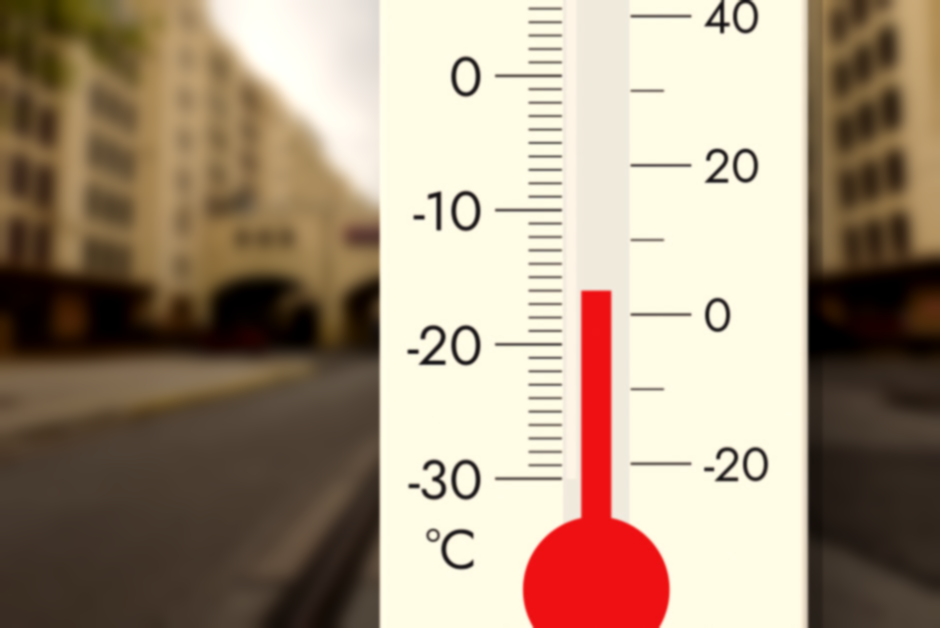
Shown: -16 °C
